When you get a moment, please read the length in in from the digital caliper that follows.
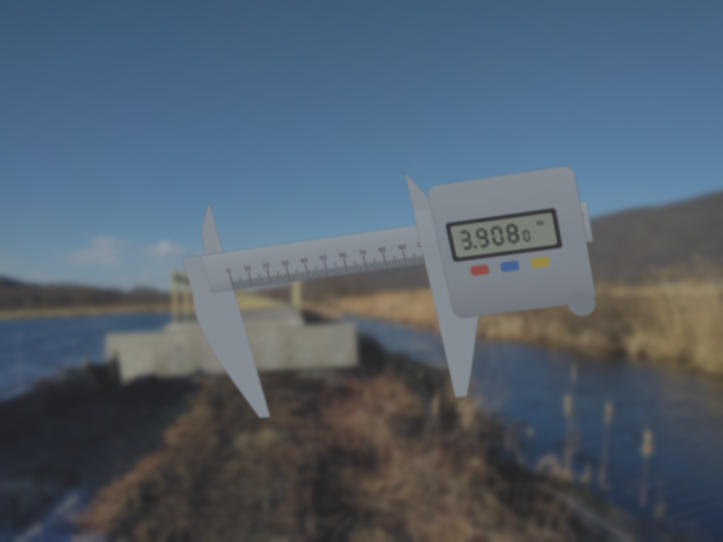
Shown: 3.9080 in
